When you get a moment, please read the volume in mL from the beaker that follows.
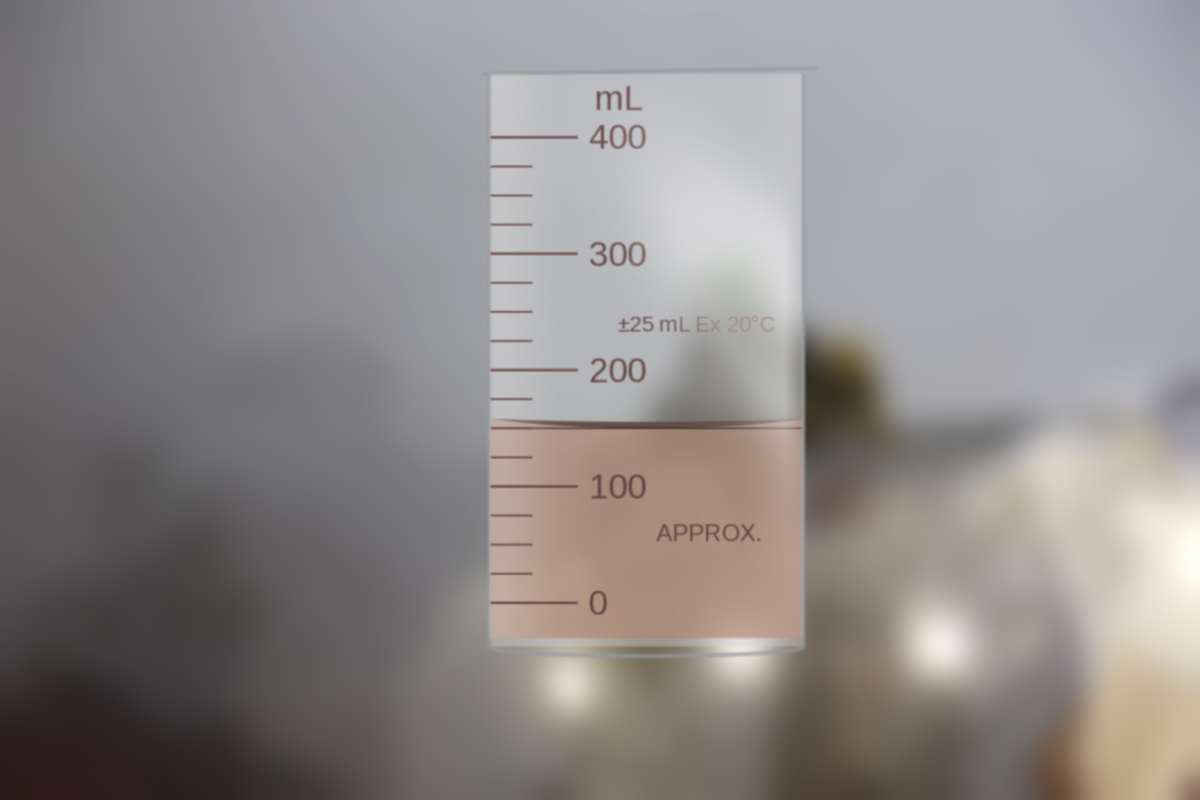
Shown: 150 mL
